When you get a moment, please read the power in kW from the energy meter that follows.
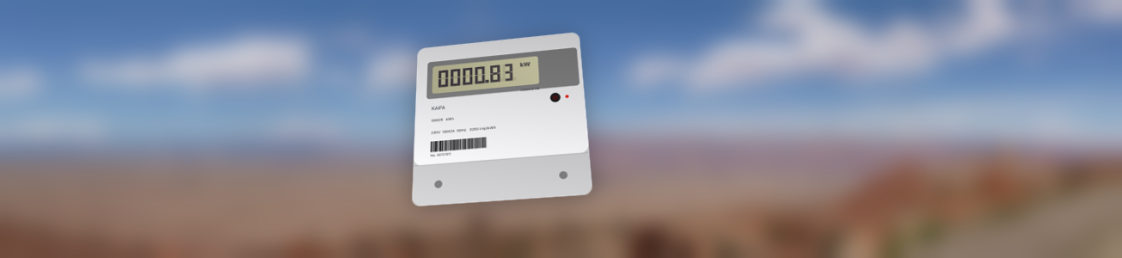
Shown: 0.83 kW
